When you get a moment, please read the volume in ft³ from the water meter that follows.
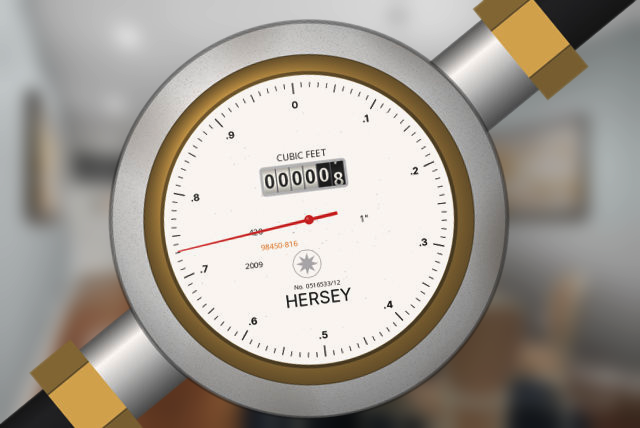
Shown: 7.73 ft³
